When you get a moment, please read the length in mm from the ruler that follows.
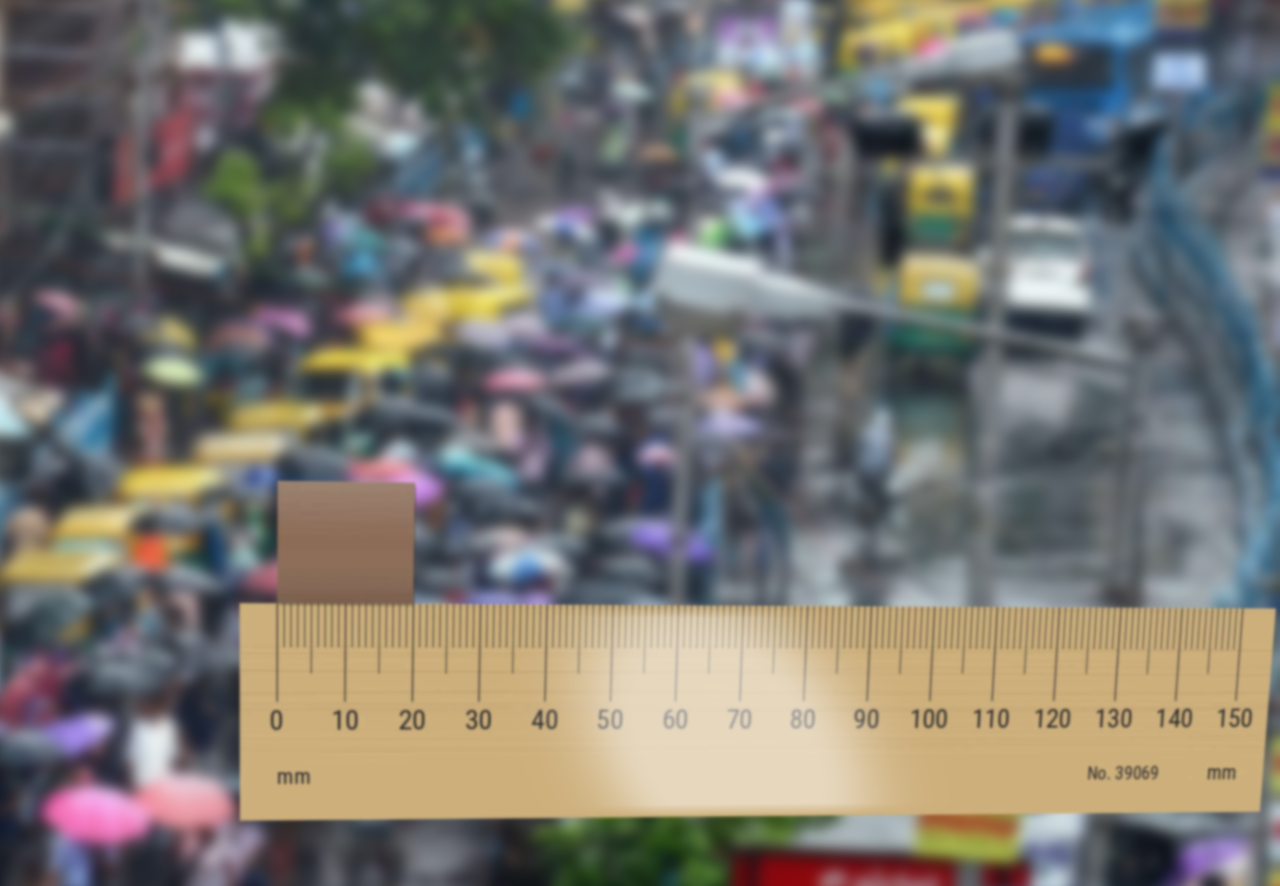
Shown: 20 mm
